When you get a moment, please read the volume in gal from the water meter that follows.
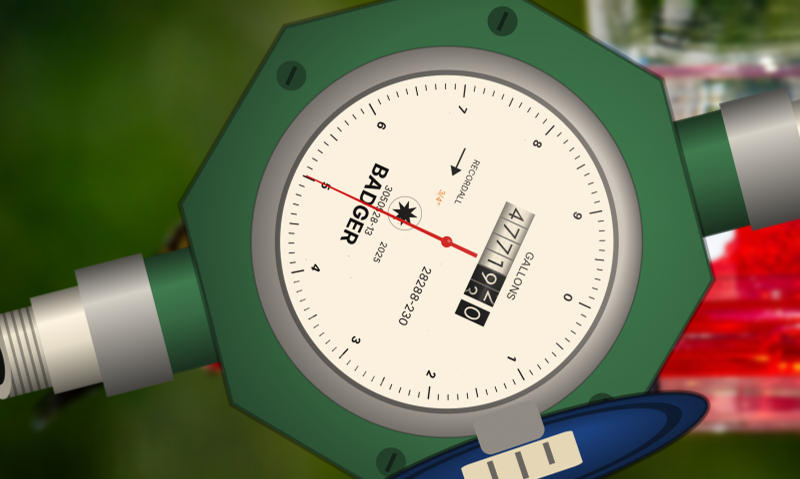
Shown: 4771925.0 gal
